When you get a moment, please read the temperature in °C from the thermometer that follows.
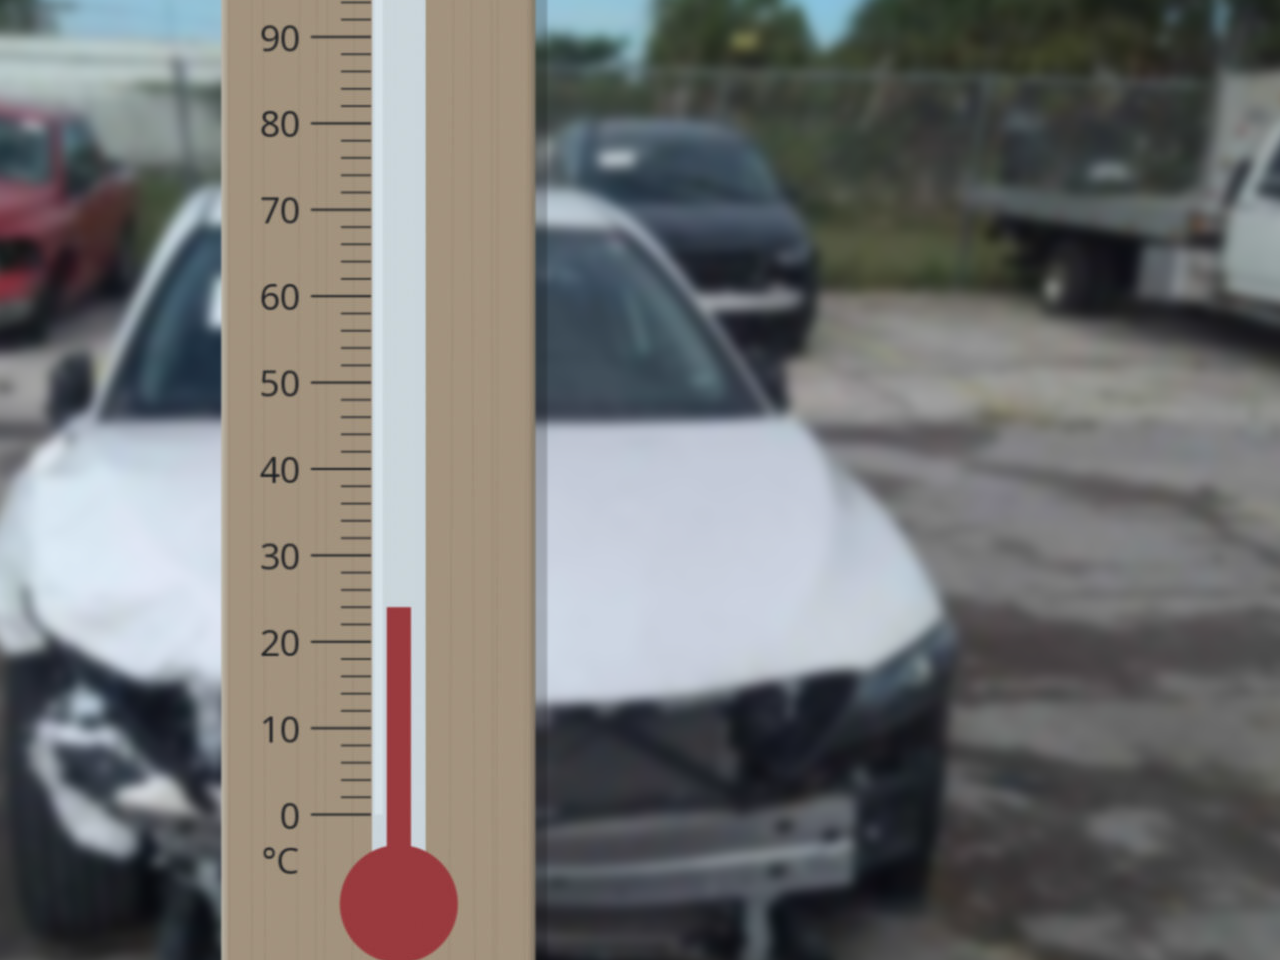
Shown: 24 °C
